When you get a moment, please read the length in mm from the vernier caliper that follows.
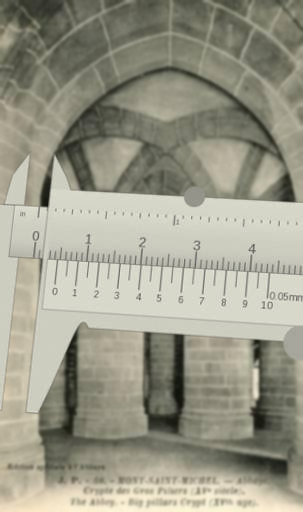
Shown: 4.5 mm
